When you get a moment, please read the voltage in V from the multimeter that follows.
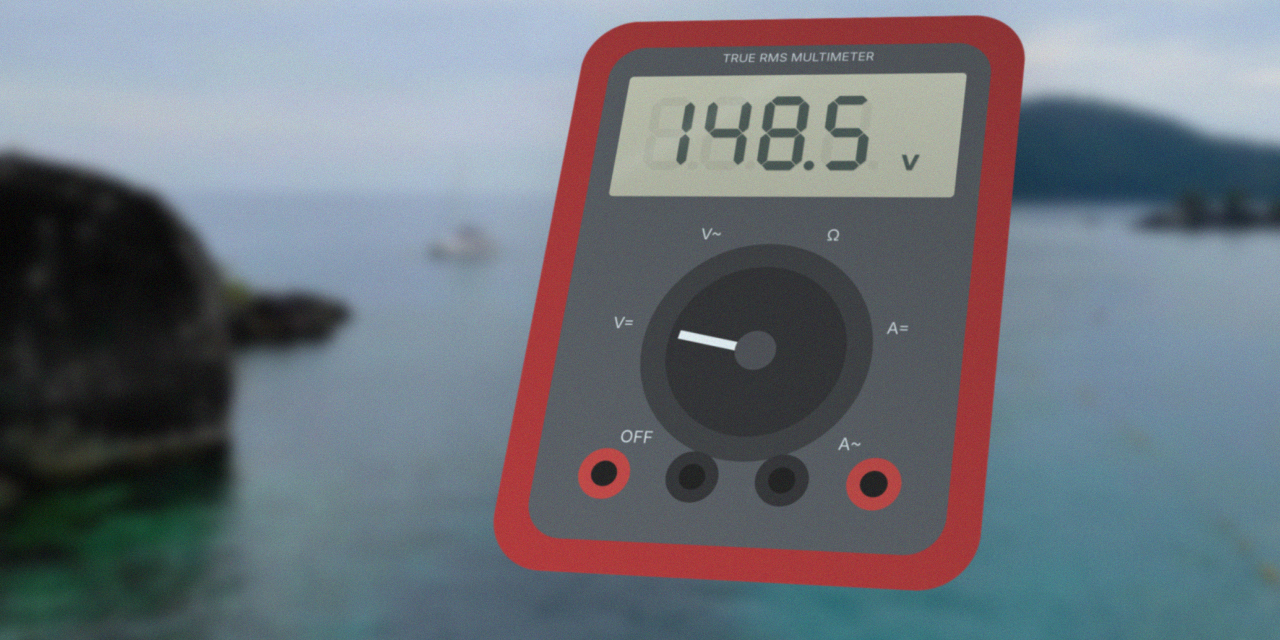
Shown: 148.5 V
